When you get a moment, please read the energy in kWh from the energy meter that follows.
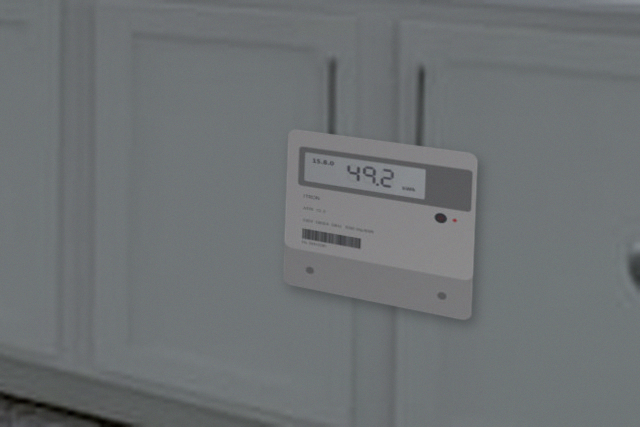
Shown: 49.2 kWh
